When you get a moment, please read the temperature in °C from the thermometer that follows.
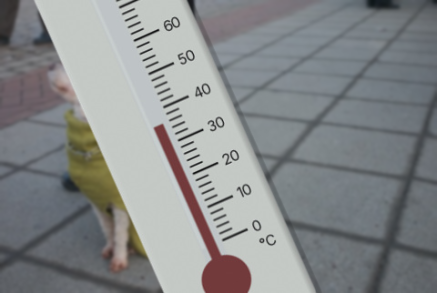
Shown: 36 °C
